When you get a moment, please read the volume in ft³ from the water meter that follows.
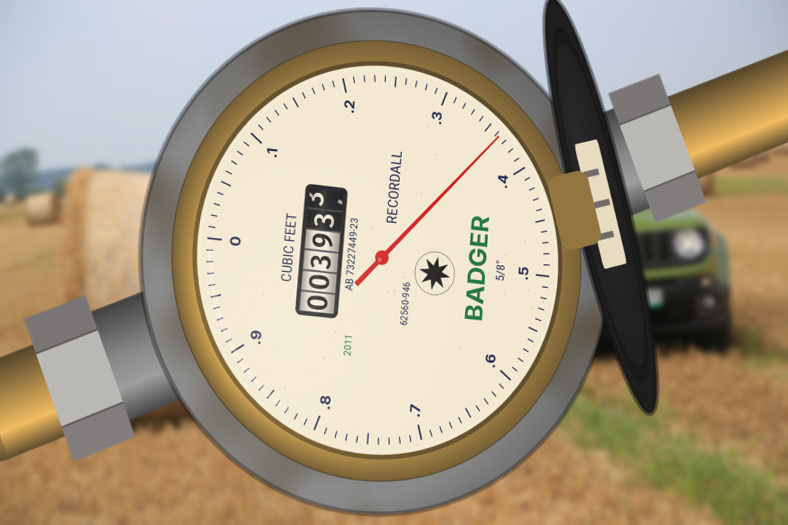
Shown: 3933.36 ft³
